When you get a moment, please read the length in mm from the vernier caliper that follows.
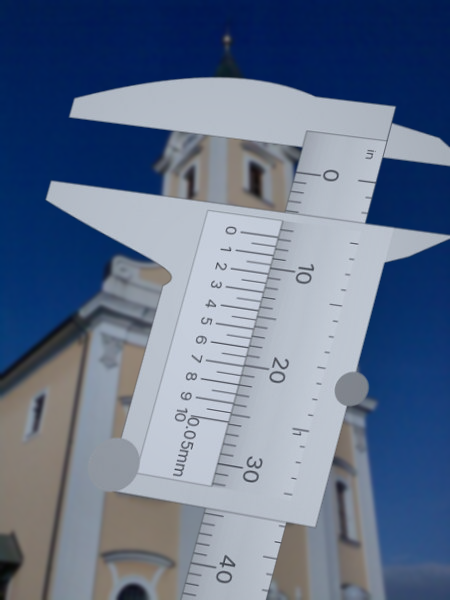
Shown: 6.8 mm
